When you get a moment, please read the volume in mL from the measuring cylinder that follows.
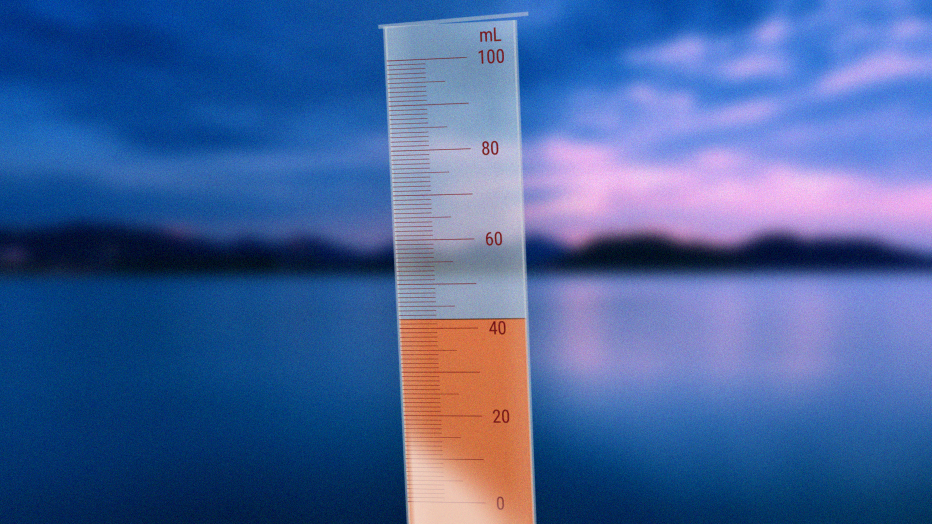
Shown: 42 mL
